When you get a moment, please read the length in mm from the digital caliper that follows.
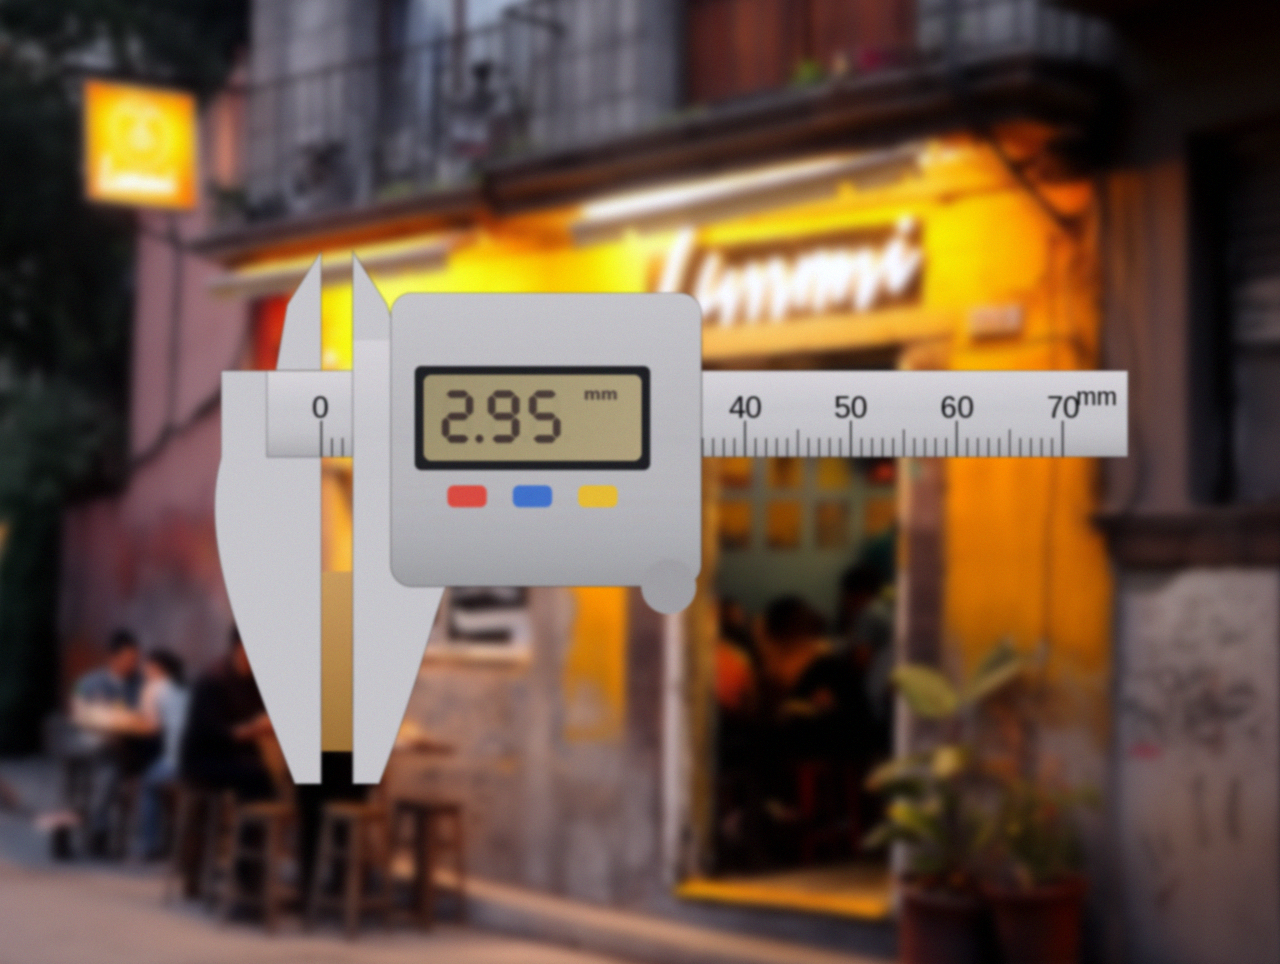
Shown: 2.95 mm
